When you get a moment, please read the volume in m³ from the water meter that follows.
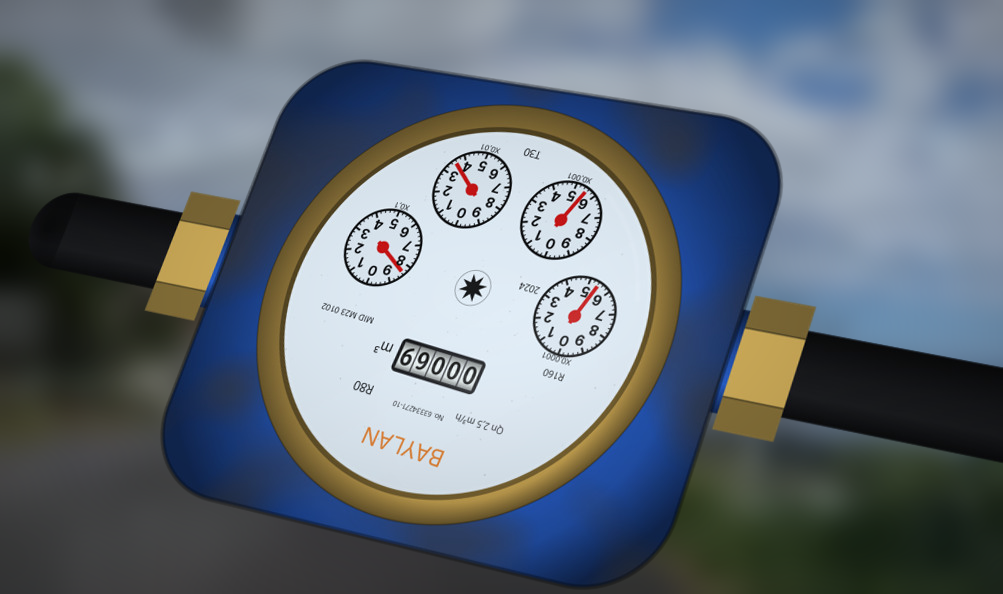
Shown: 69.8355 m³
